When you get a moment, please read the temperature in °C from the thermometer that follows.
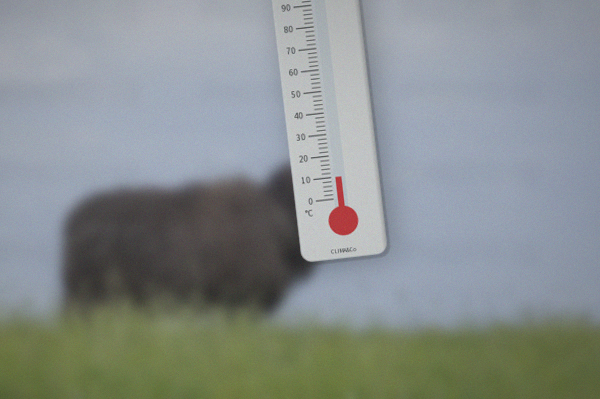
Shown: 10 °C
